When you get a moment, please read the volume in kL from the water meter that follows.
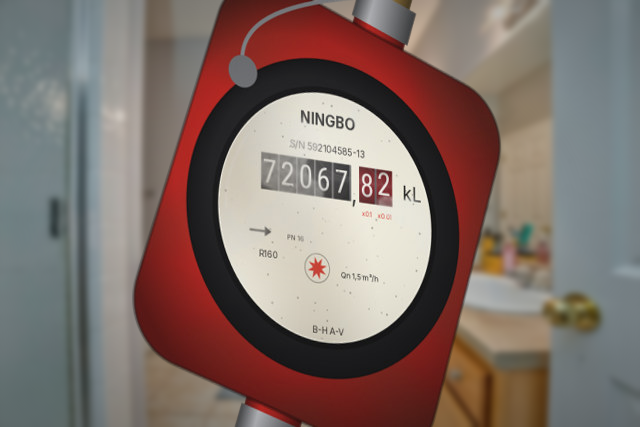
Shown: 72067.82 kL
